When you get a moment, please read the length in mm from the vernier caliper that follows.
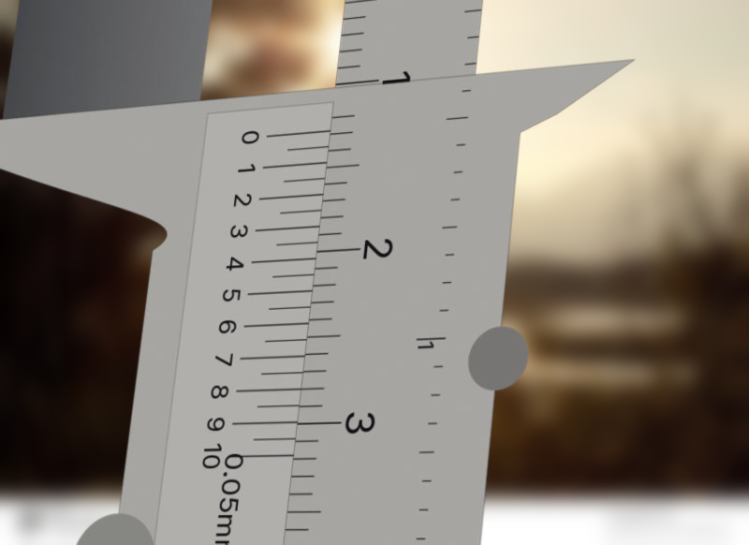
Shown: 12.8 mm
